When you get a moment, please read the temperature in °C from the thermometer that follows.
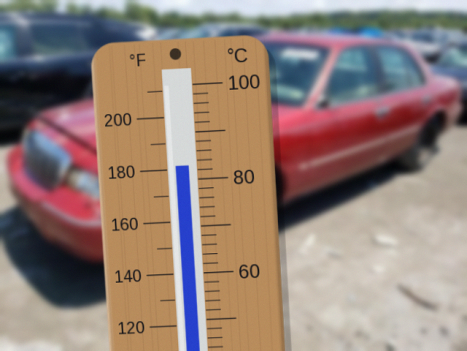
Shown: 83 °C
